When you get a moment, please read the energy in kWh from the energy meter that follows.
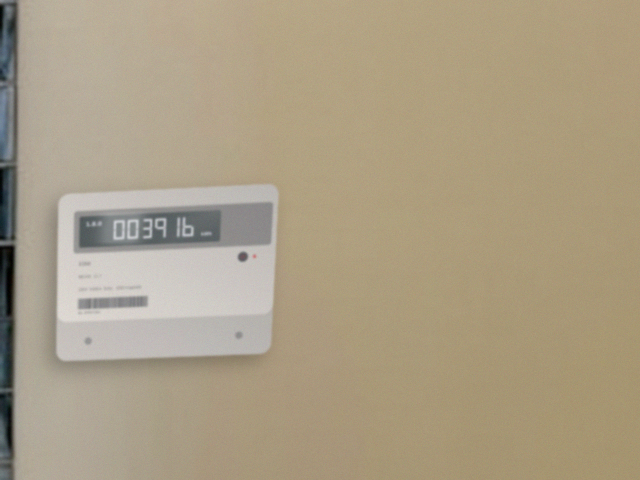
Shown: 3916 kWh
